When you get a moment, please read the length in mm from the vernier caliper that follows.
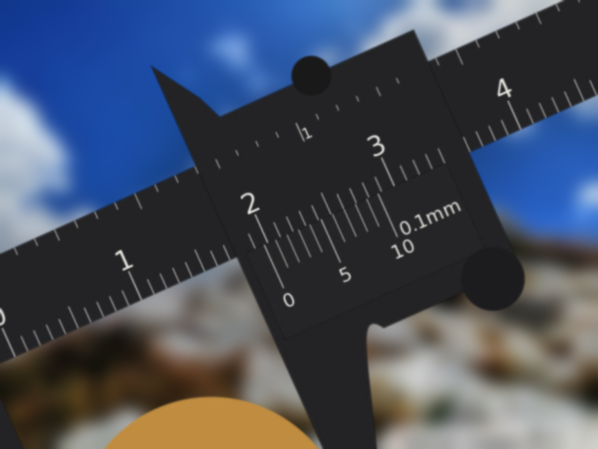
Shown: 19.7 mm
